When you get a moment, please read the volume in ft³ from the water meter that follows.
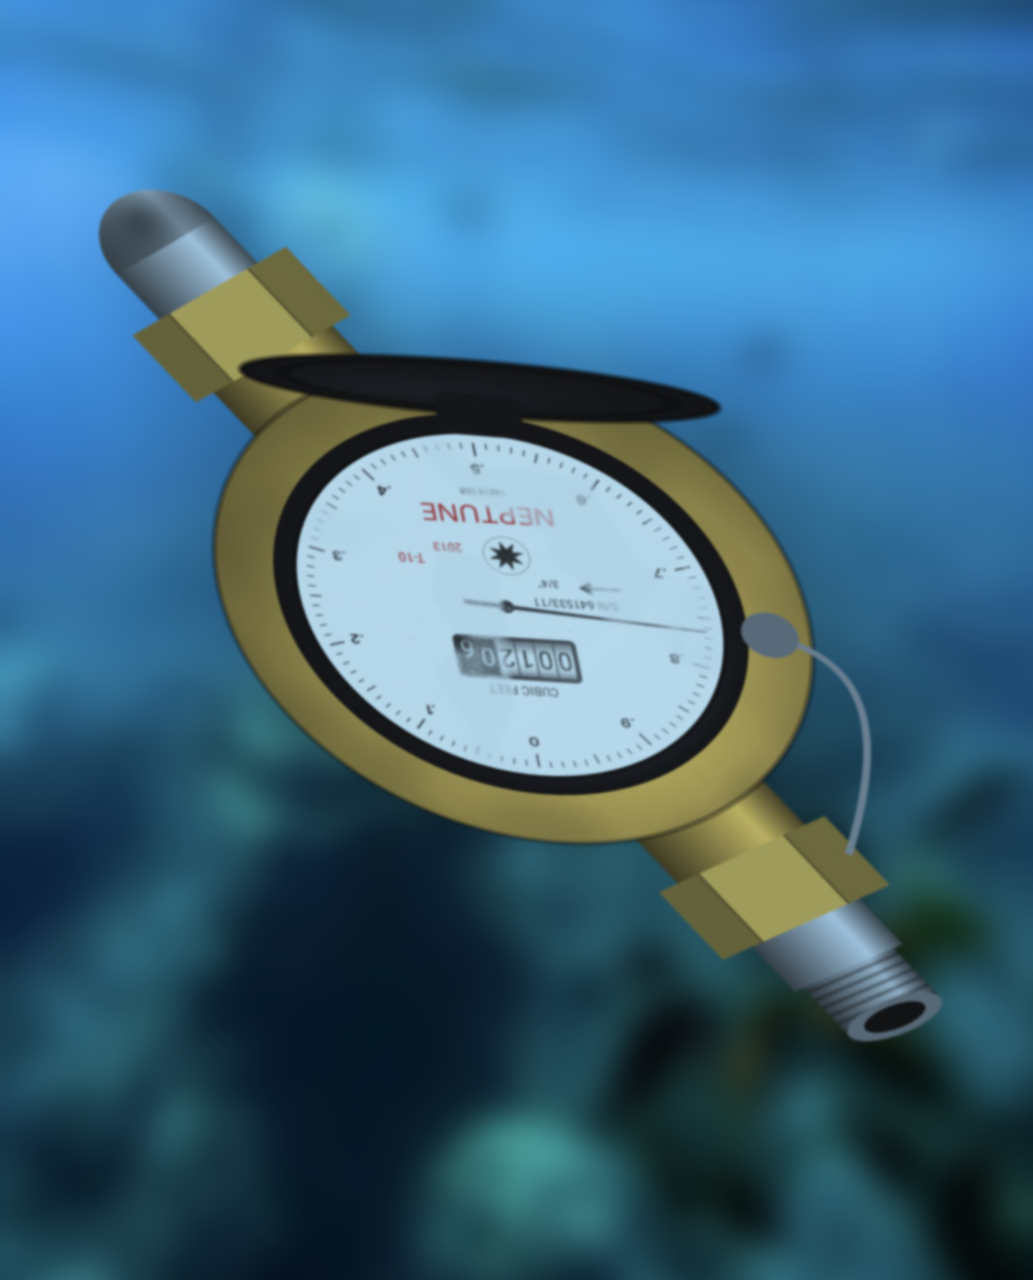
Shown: 1205.76 ft³
